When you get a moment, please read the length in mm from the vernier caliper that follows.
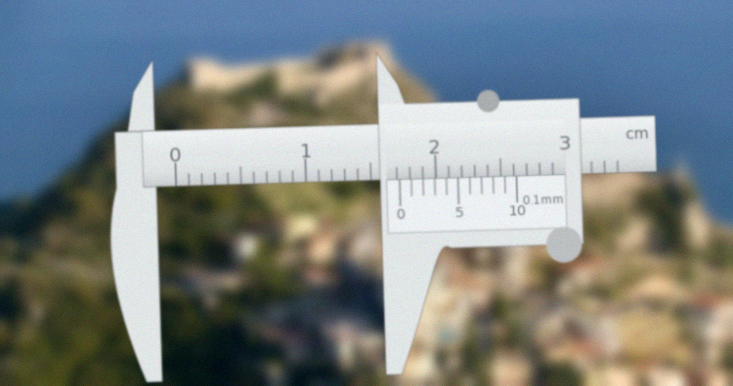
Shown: 17.2 mm
